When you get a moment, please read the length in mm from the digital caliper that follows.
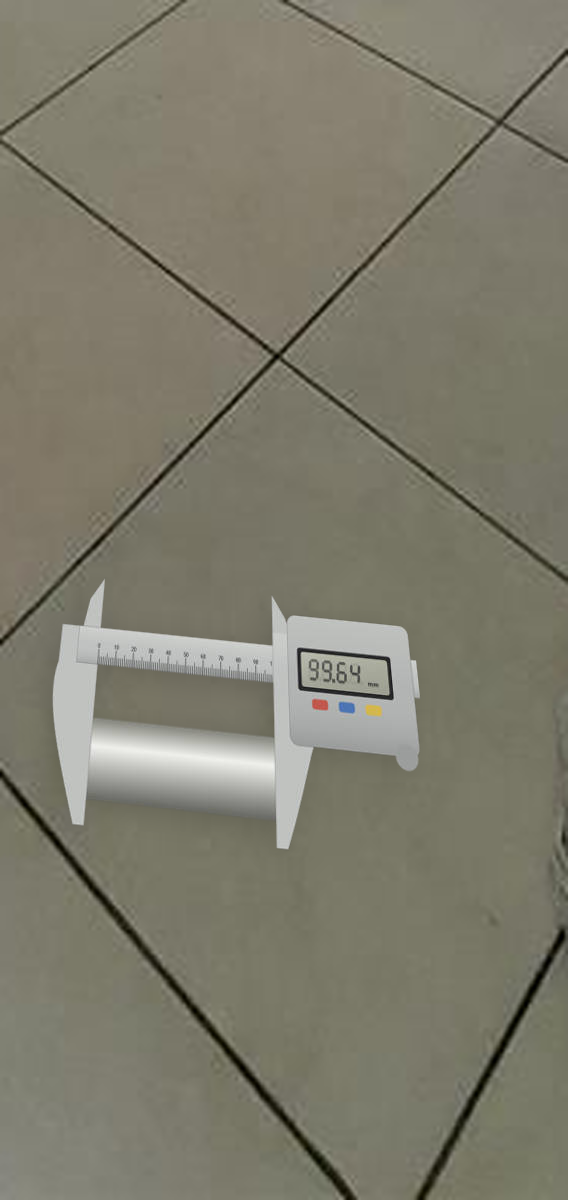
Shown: 99.64 mm
